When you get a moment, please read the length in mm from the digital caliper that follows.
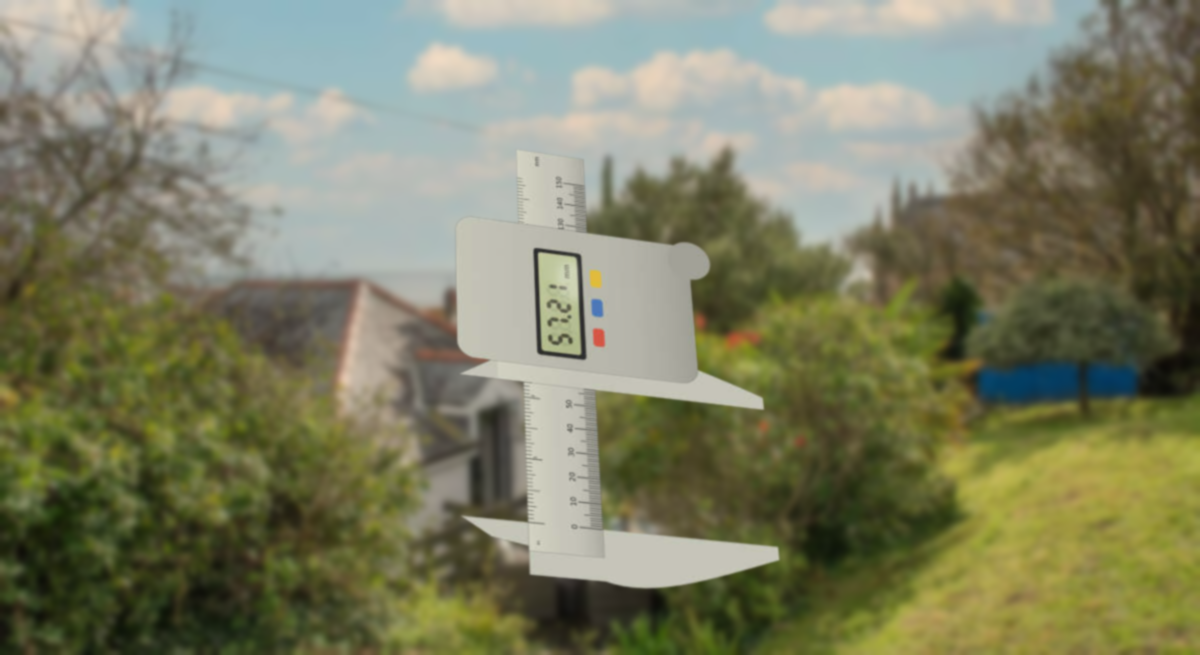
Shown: 57.21 mm
